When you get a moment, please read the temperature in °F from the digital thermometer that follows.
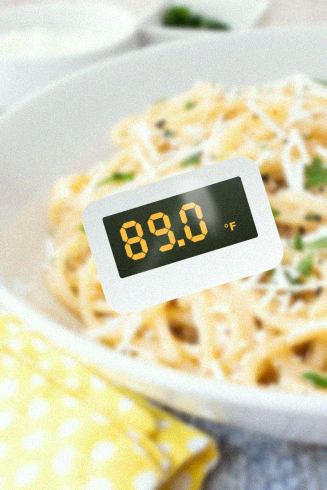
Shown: 89.0 °F
